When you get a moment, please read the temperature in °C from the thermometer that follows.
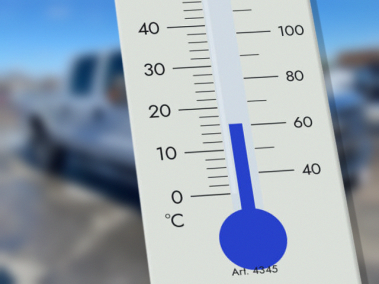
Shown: 16 °C
